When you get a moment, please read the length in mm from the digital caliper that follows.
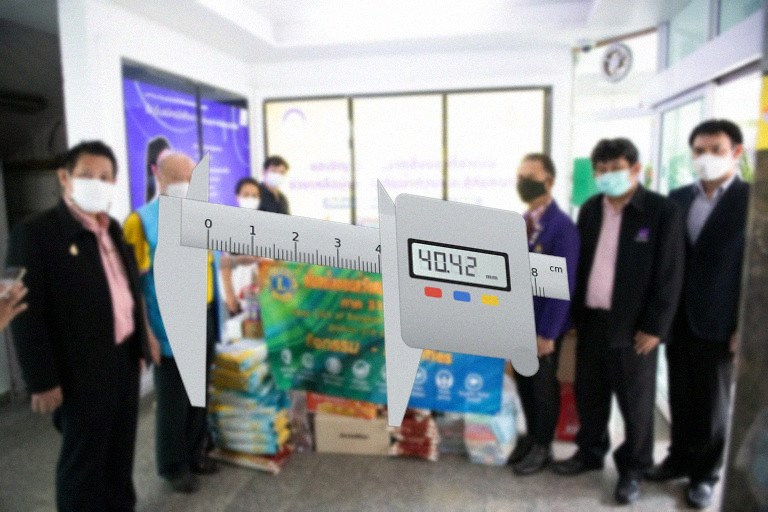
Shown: 40.42 mm
